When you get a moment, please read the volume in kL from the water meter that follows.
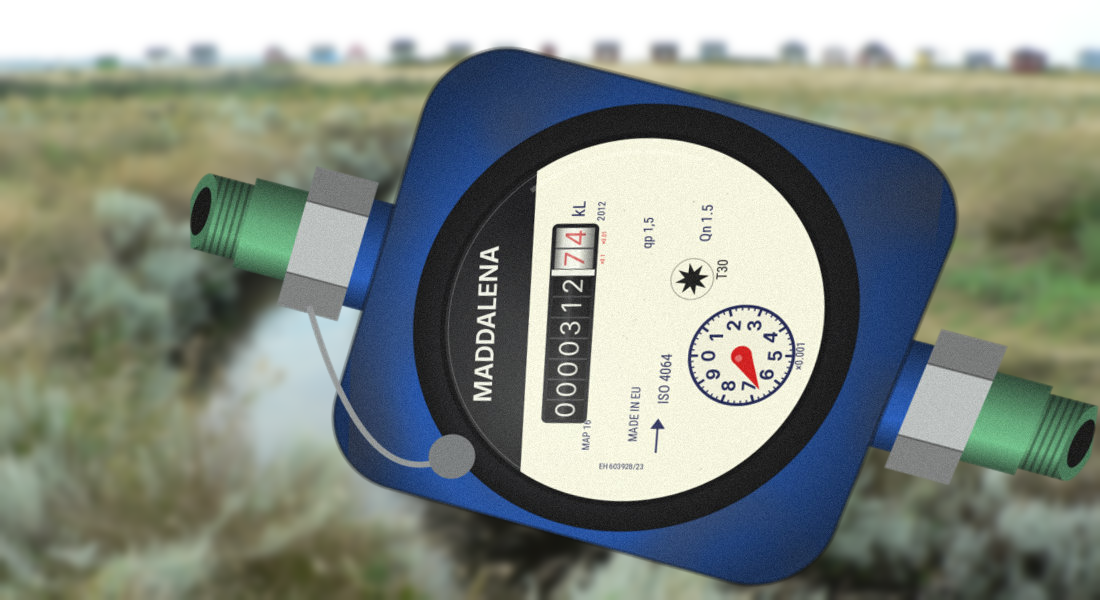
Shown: 312.746 kL
